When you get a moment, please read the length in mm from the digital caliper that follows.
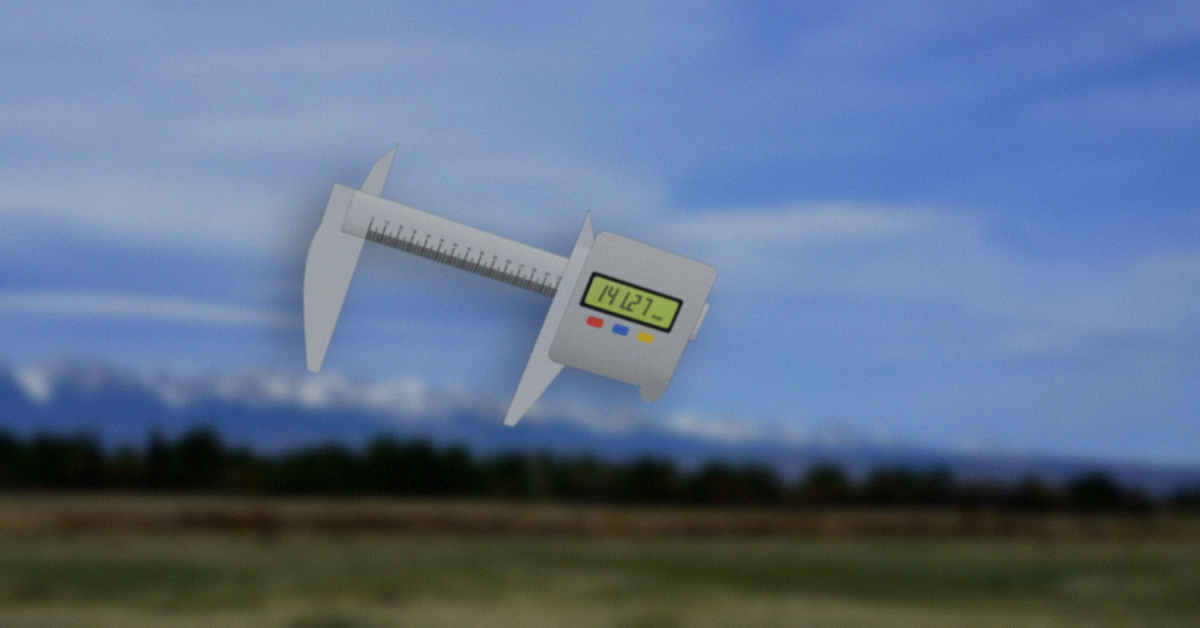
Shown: 141.27 mm
